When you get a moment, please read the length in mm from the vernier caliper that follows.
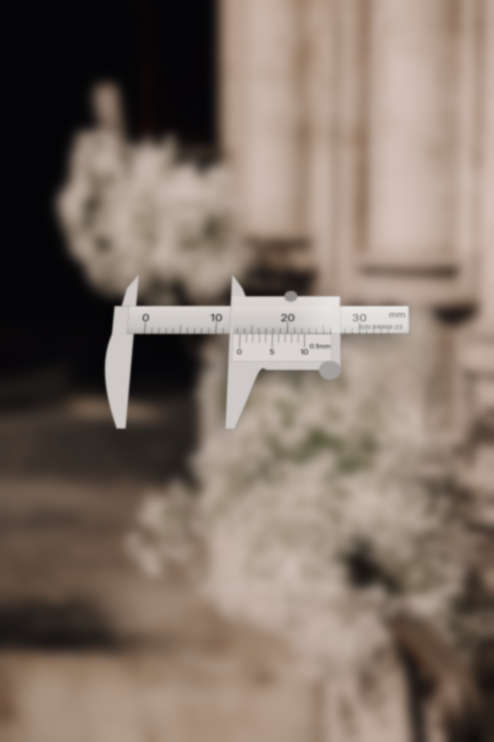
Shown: 13.4 mm
